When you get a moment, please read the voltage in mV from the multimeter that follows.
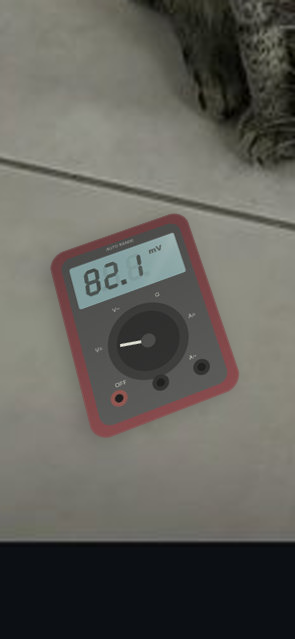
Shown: 82.1 mV
